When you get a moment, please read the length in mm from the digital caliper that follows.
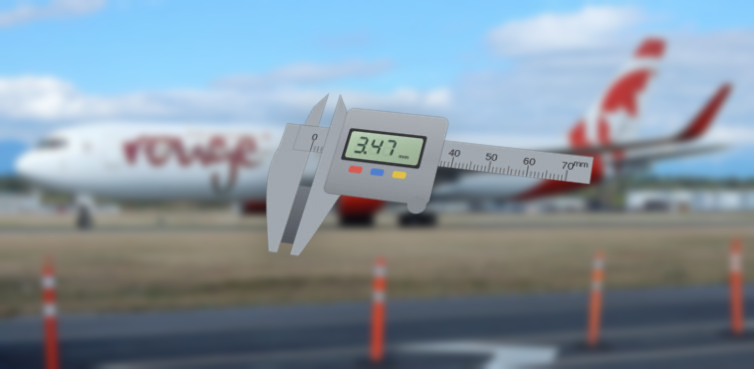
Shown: 3.47 mm
